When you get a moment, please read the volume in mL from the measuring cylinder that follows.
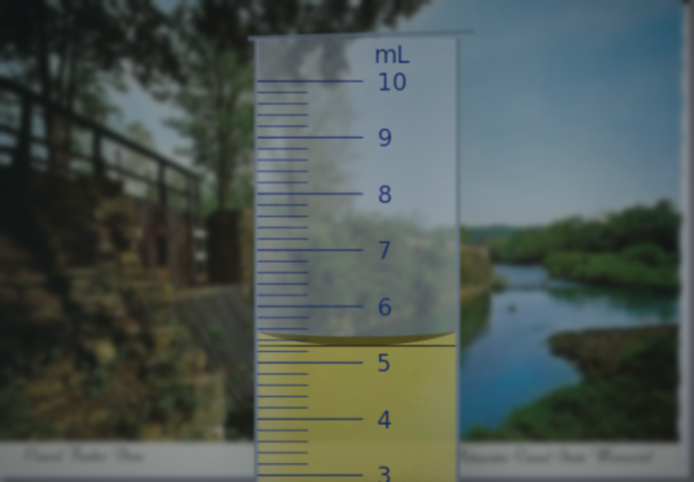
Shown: 5.3 mL
